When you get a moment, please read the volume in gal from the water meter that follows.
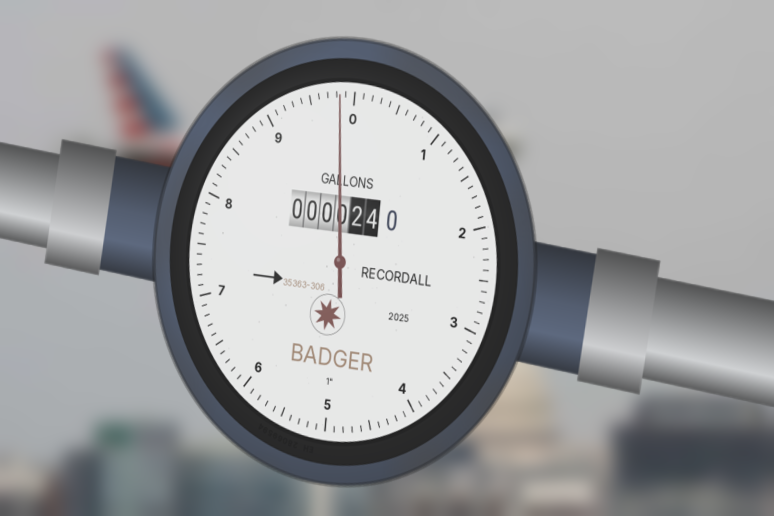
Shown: 239.8 gal
